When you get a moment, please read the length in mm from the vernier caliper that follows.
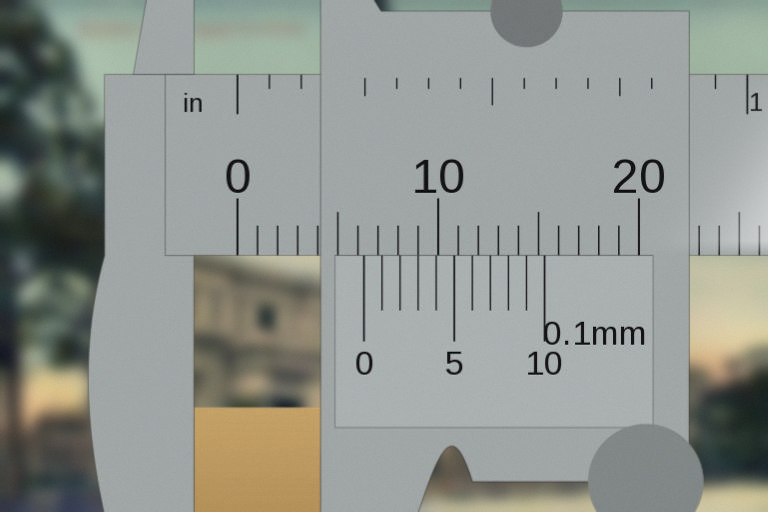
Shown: 6.3 mm
